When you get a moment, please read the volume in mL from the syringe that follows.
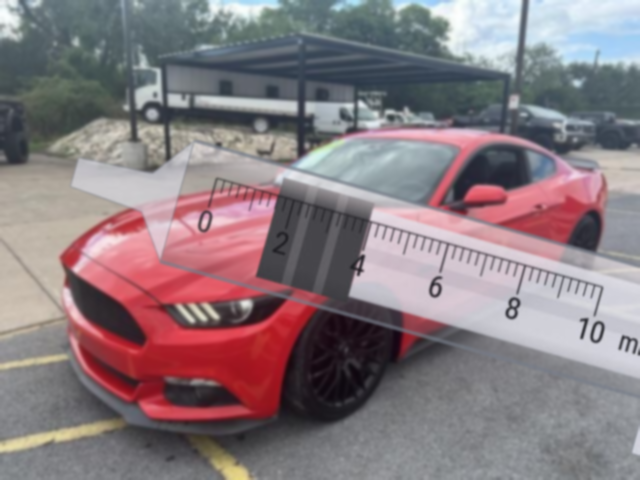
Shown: 1.6 mL
